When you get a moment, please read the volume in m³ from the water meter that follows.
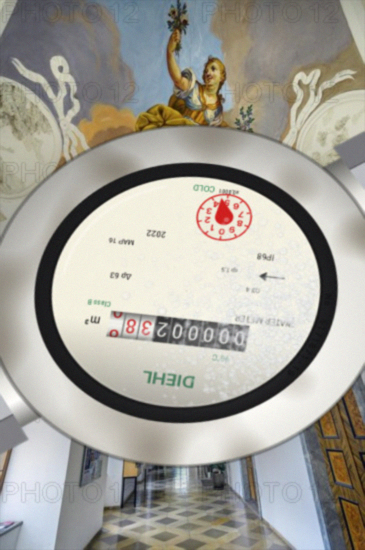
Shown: 2.3884 m³
